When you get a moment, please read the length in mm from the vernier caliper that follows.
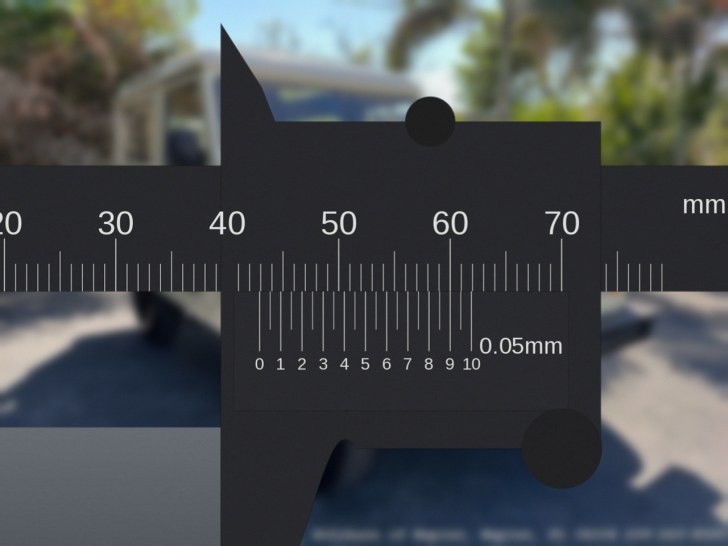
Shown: 42.9 mm
